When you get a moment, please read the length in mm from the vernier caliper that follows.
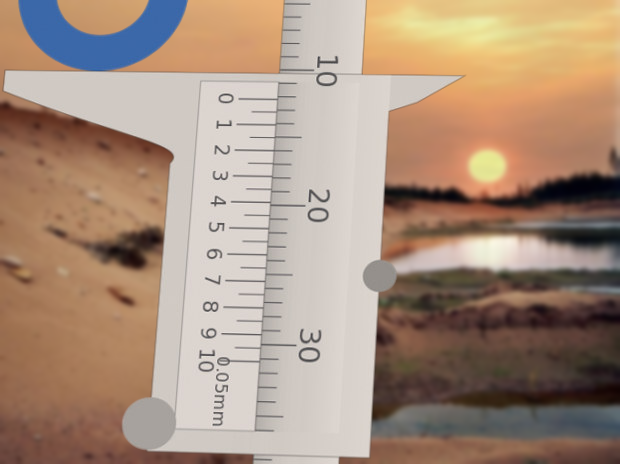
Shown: 12.2 mm
